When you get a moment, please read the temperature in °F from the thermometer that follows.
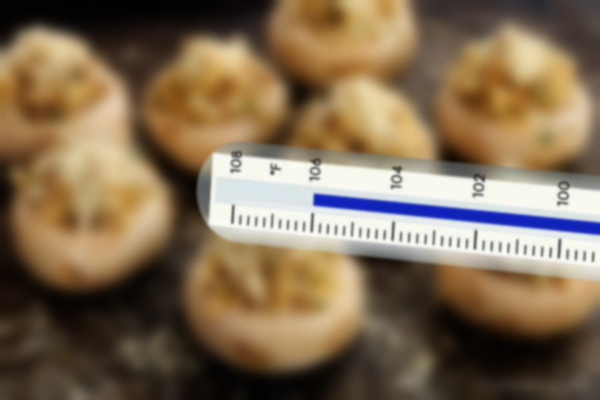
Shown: 106 °F
